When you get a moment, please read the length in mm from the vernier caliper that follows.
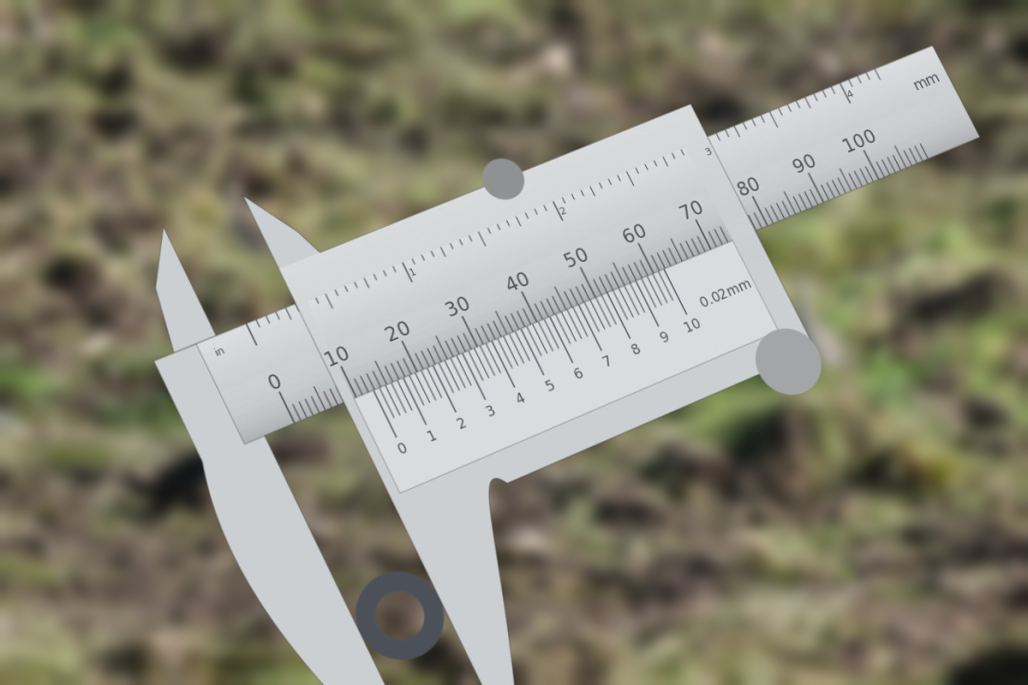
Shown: 12.8 mm
